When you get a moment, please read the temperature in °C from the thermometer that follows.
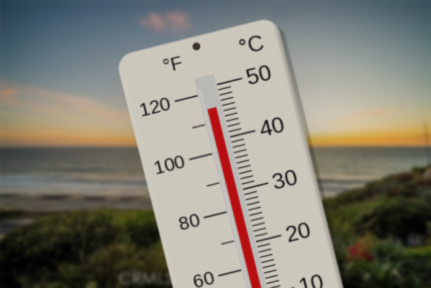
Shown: 46 °C
